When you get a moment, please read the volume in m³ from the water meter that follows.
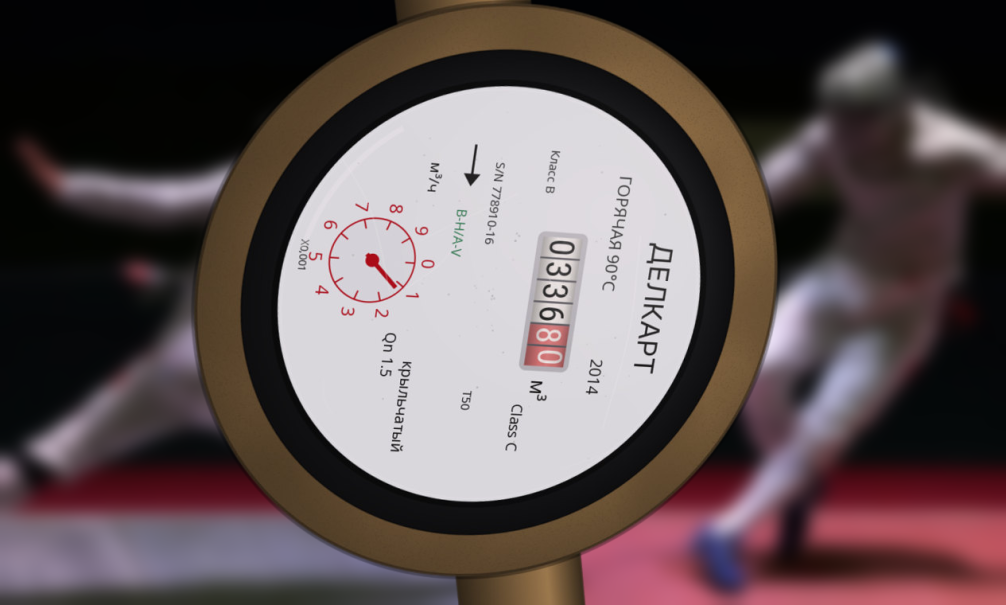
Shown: 336.801 m³
